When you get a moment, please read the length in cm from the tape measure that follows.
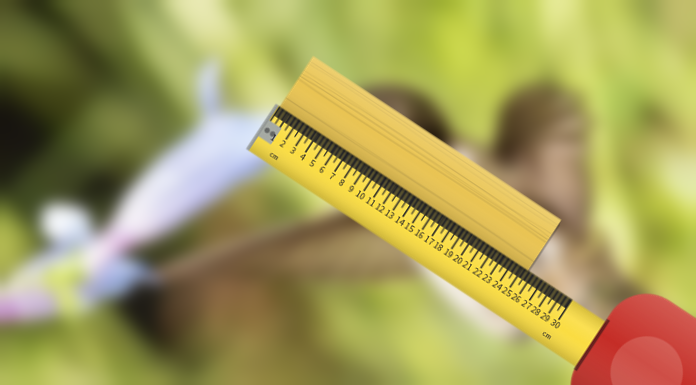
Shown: 25.5 cm
